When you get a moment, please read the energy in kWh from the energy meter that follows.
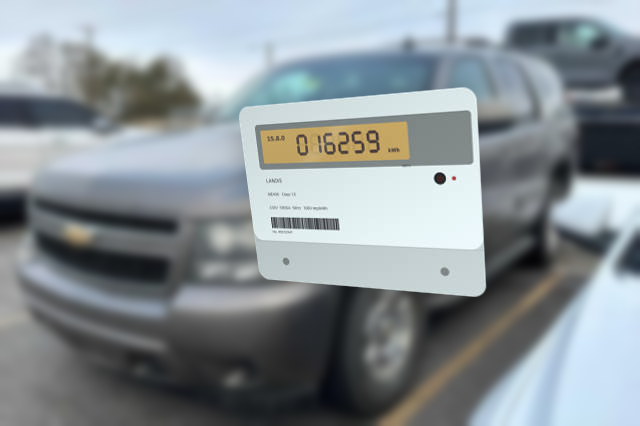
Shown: 16259 kWh
